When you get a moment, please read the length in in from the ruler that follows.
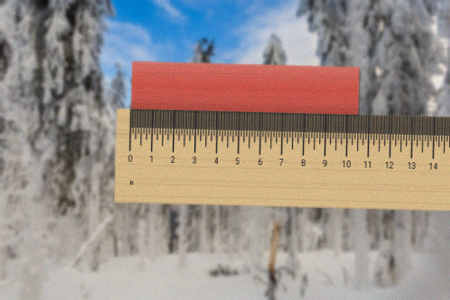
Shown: 10.5 in
